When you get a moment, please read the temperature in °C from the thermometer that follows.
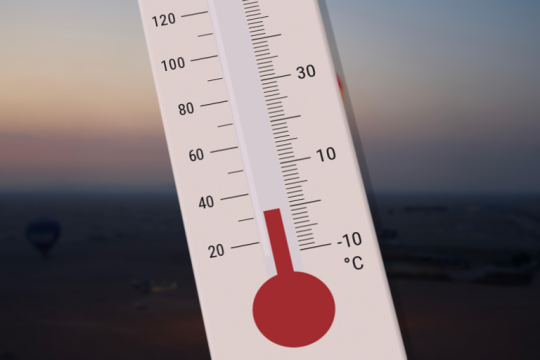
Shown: 0 °C
